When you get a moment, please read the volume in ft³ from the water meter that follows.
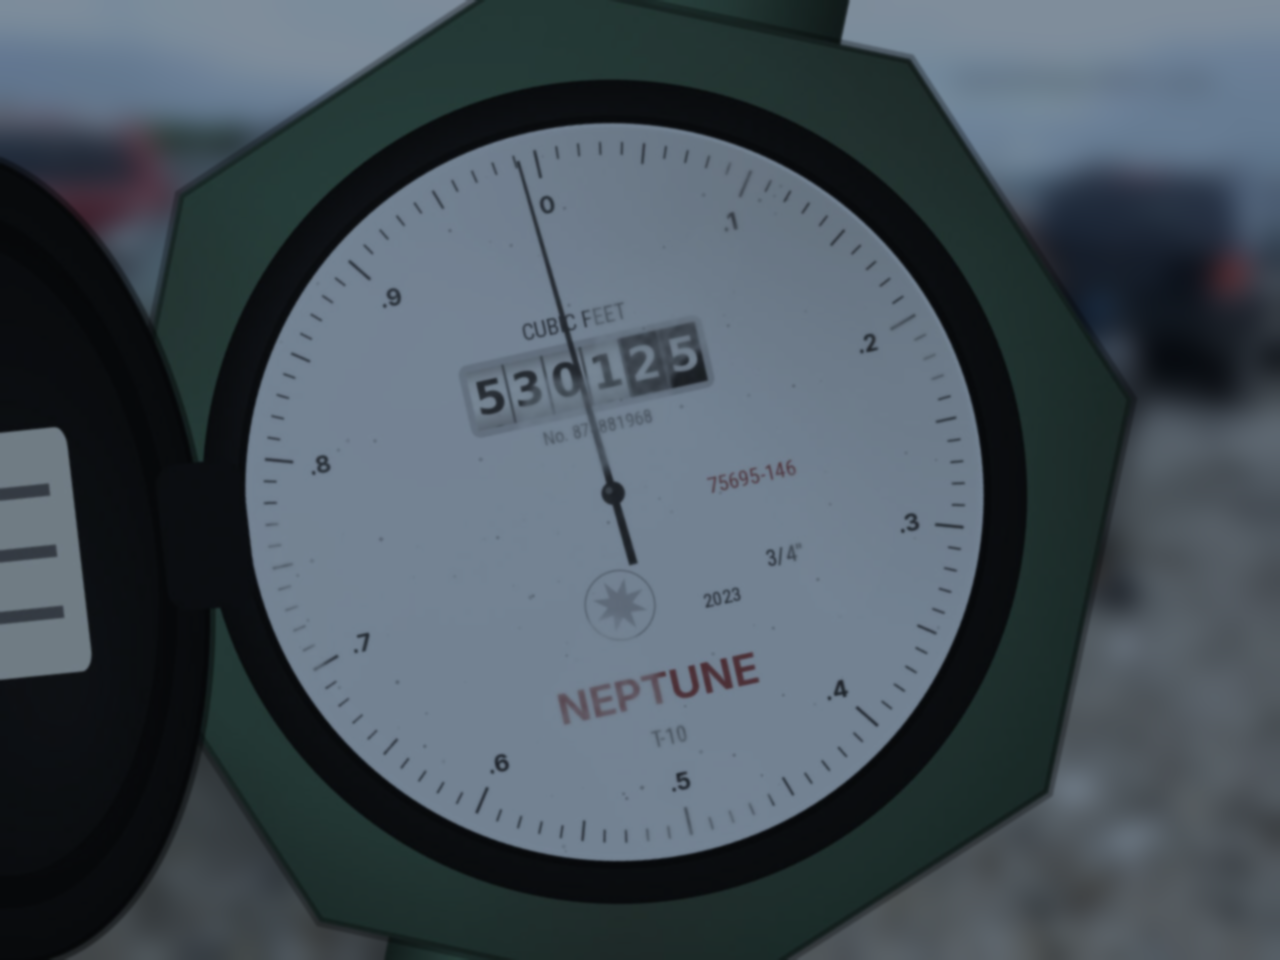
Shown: 530124.99 ft³
